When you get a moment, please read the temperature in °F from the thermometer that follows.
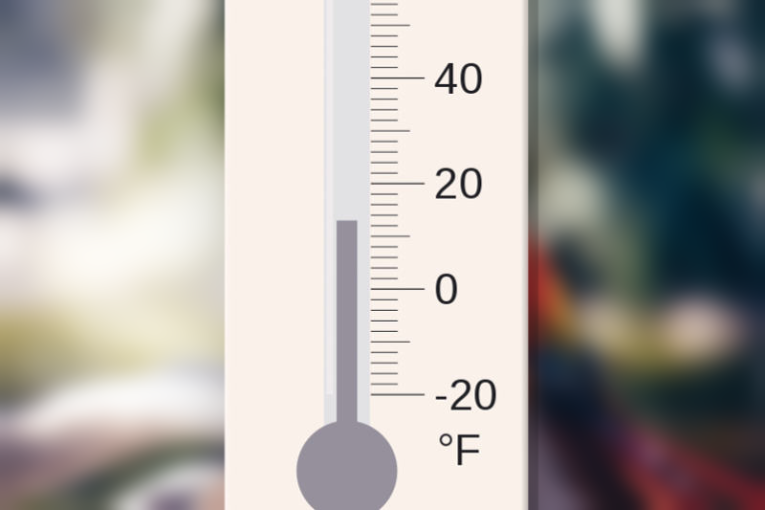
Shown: 13 °F
